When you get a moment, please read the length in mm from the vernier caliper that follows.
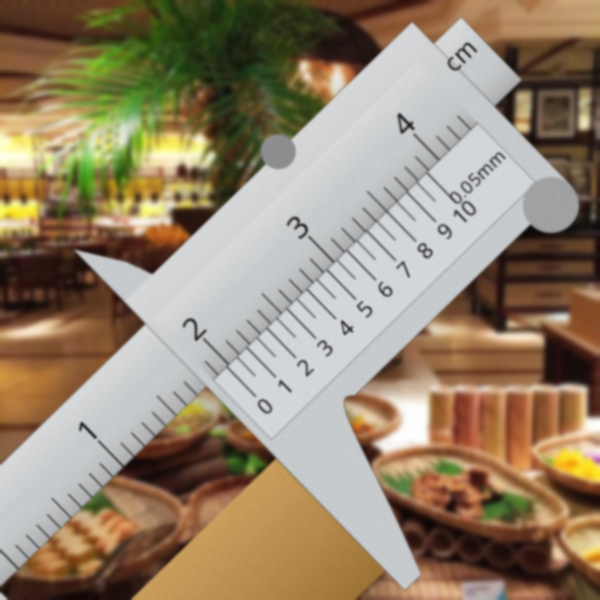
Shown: 19.8 mm
